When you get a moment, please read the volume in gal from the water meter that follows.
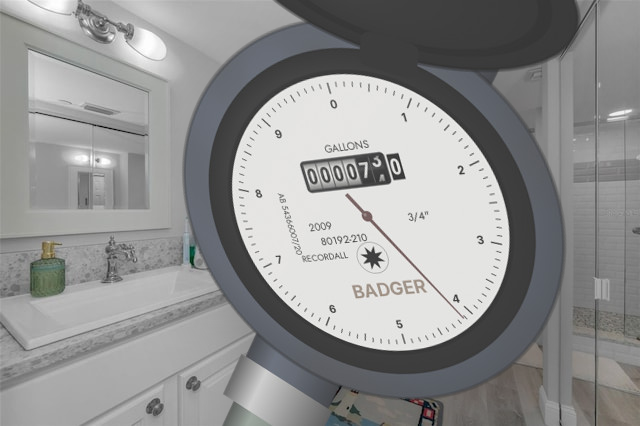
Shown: 734.1 gal
